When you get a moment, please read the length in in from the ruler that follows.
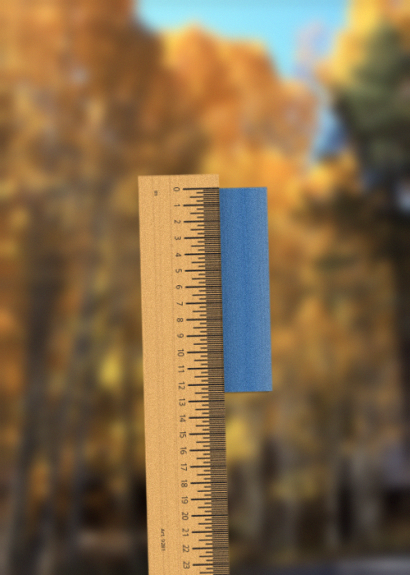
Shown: 12.5 in
